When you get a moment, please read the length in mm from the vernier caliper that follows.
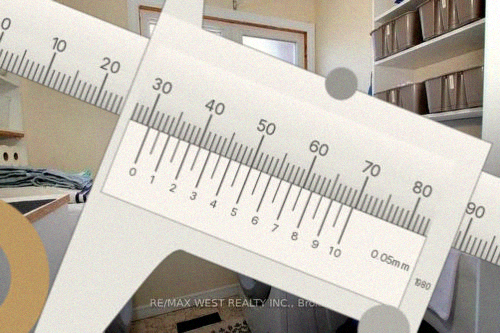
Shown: 30.5 mm
